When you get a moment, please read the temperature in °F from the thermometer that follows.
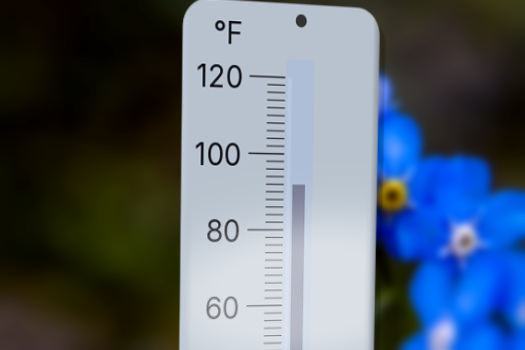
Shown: 92 °F
